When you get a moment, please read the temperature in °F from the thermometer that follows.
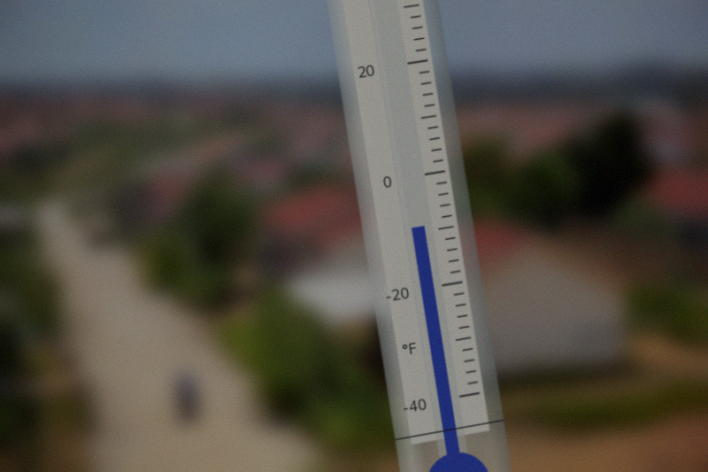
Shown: -9 °F
